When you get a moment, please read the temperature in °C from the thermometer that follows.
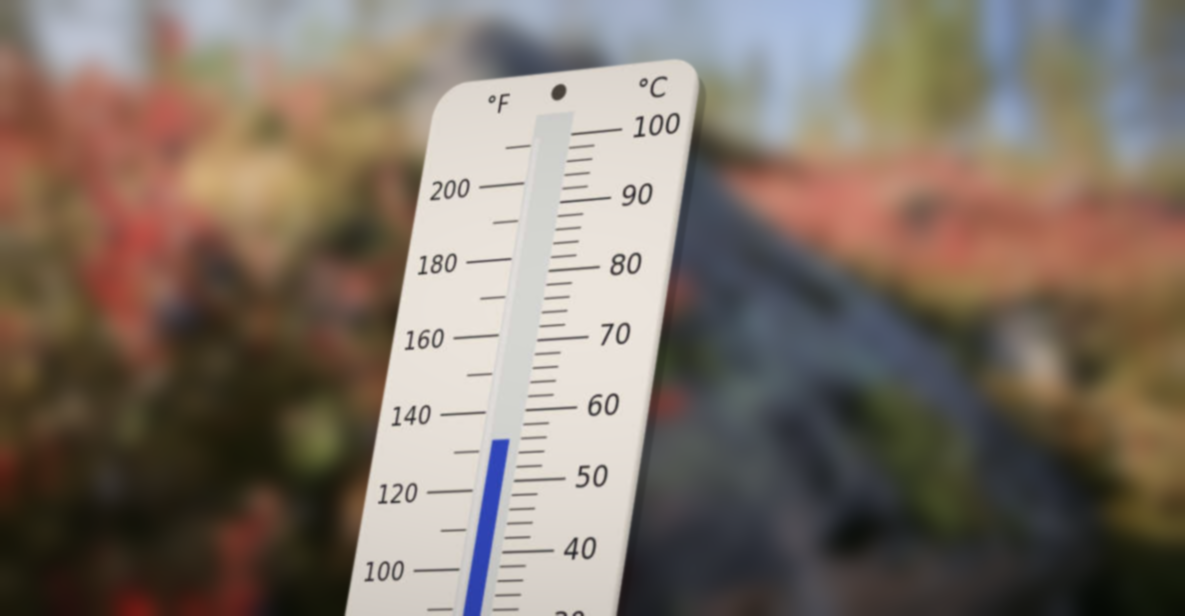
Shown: 56 °C
